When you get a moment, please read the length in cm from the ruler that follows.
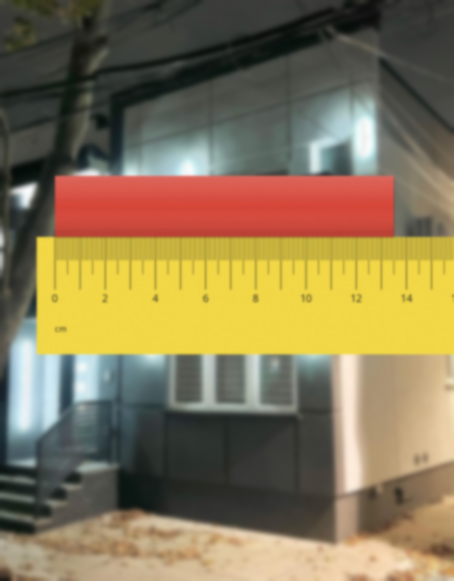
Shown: 13.5 cm
